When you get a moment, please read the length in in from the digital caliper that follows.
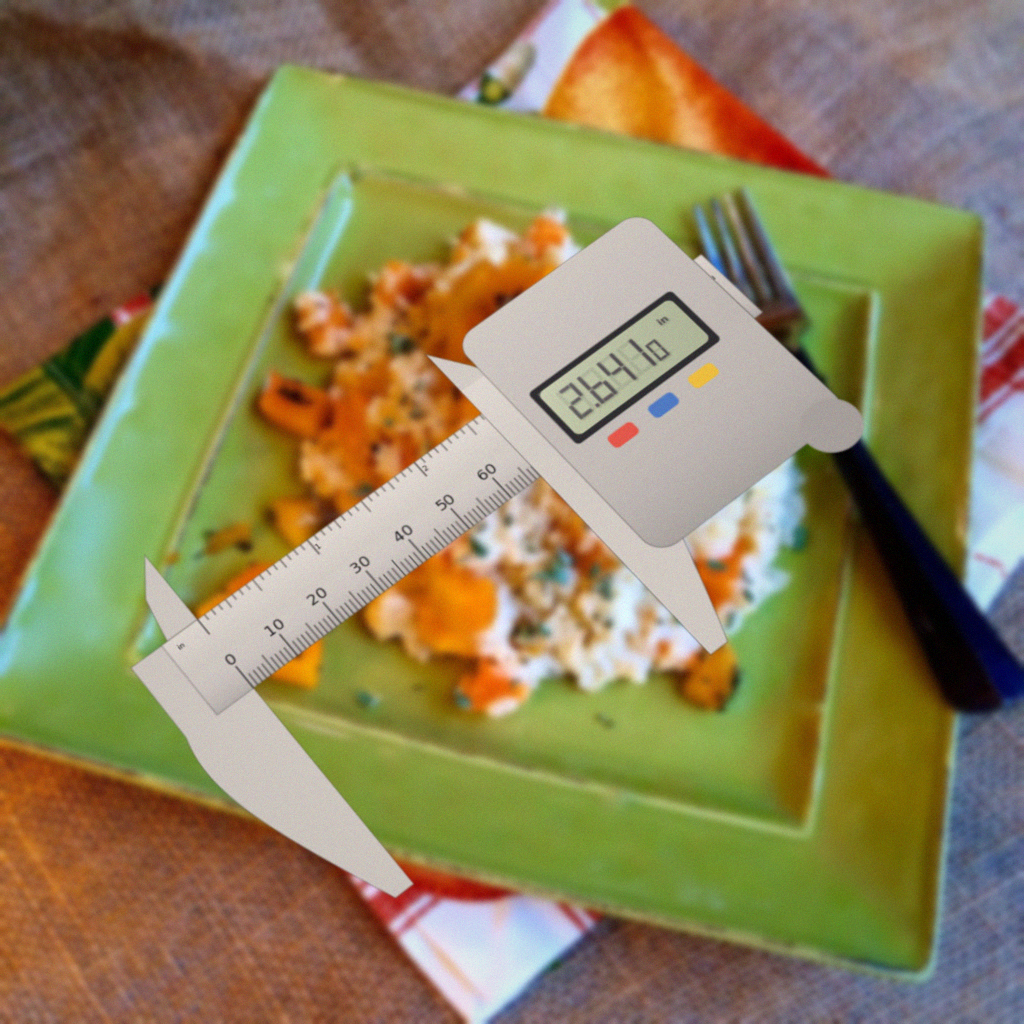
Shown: 2.6410 in
